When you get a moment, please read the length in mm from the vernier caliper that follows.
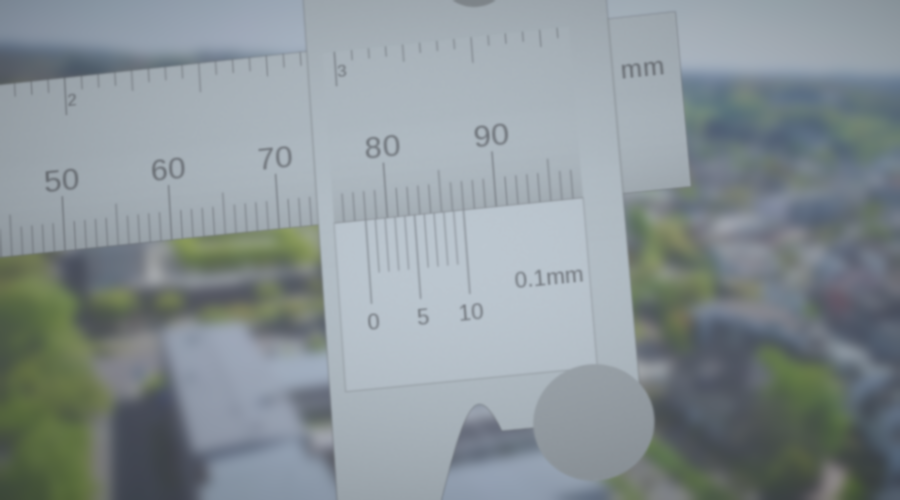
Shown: 78.0 mm
